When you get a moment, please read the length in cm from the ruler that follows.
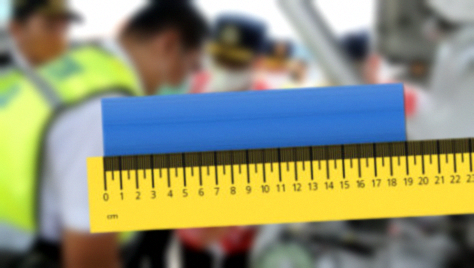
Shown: 19 cm
